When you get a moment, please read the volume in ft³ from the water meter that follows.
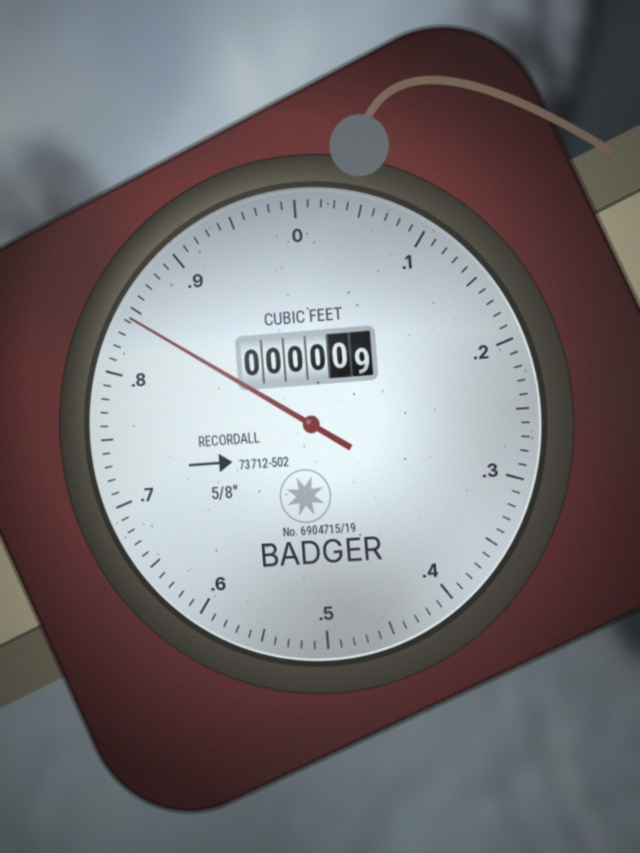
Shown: 8.84 ft³
